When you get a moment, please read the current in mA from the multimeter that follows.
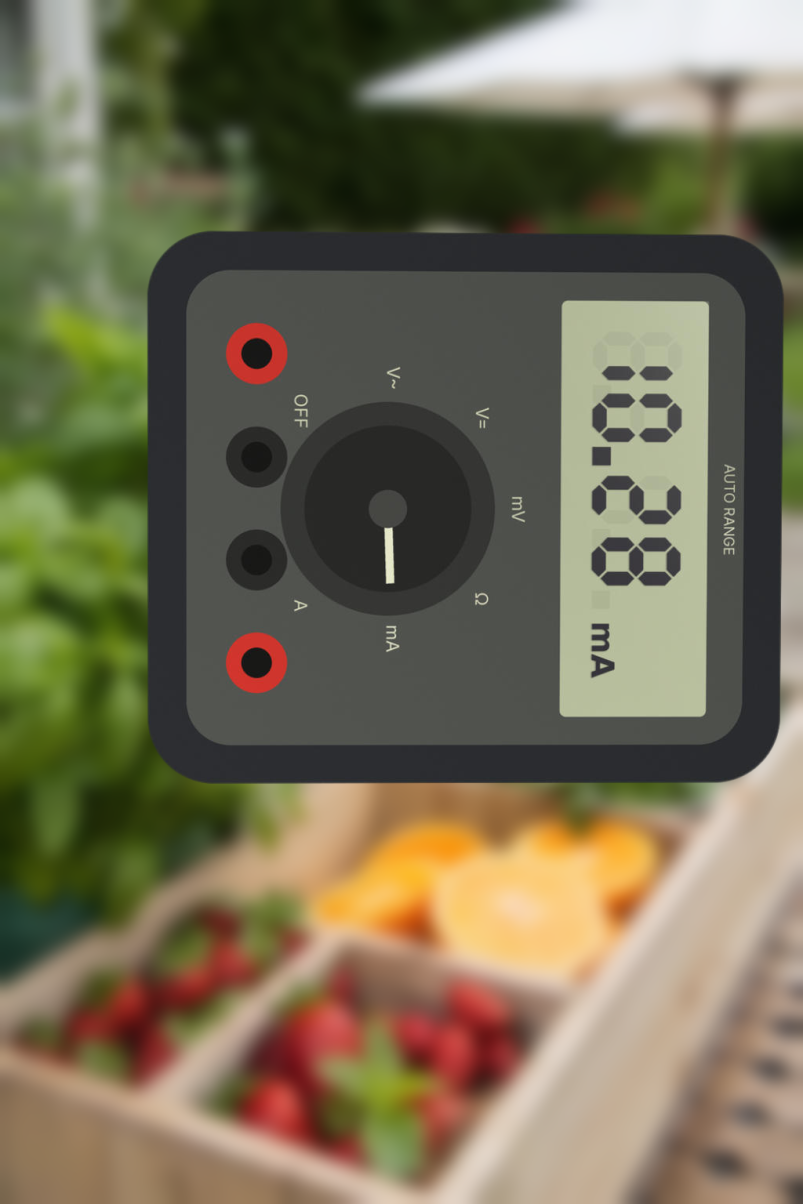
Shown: 10.28 mA
